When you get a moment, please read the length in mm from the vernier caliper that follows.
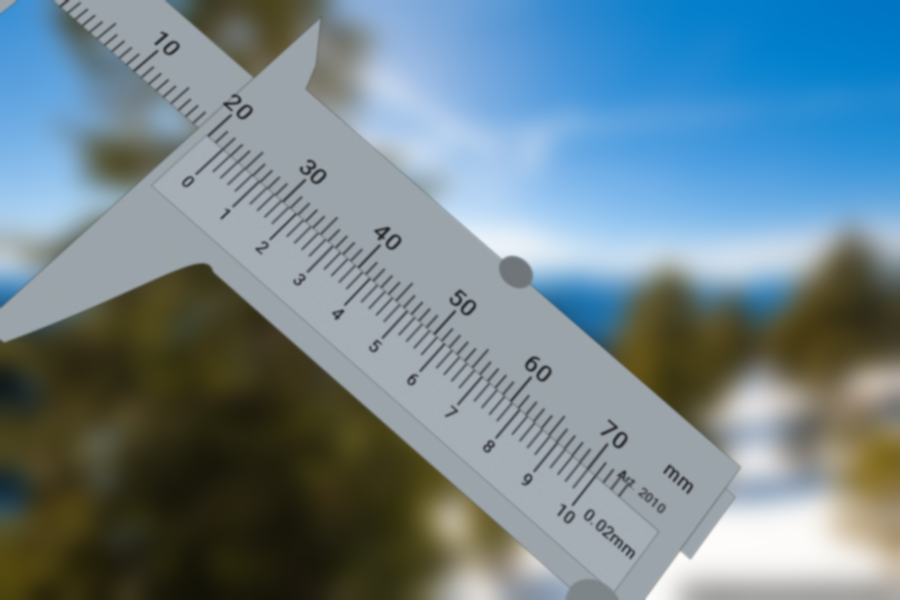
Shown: 22.0 mm
